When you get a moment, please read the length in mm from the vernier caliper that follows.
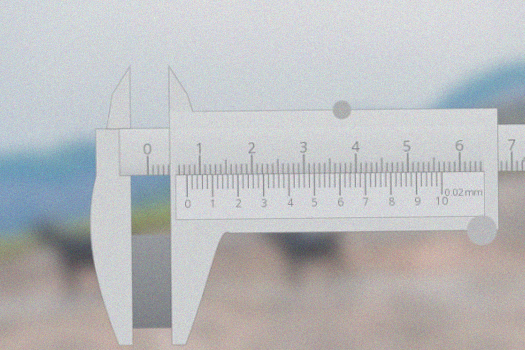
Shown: 7.5 mm
